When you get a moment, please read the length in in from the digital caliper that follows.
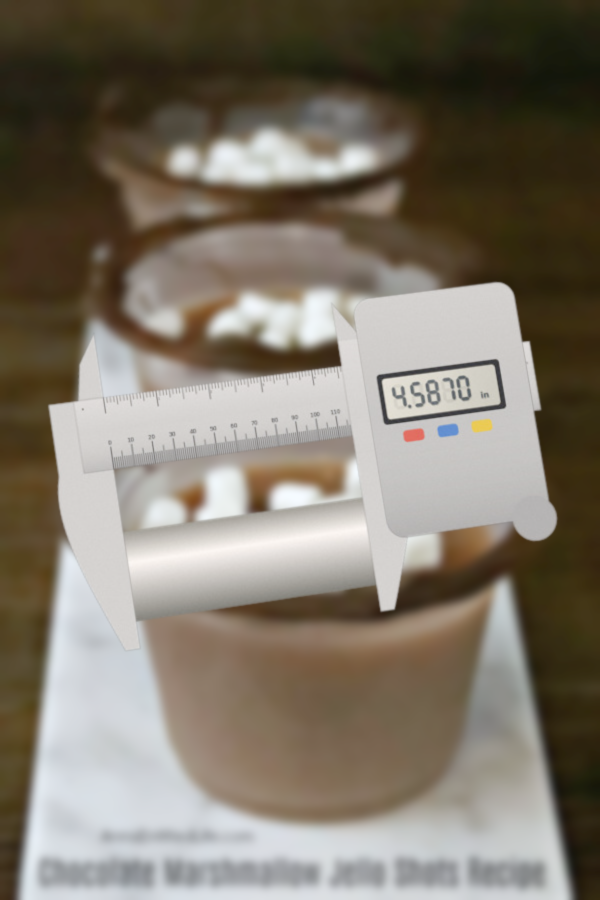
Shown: 4.5870 in
